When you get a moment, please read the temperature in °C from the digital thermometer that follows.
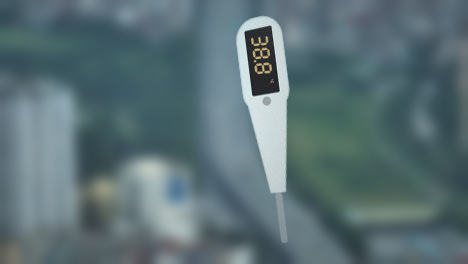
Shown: 38.8 °C
